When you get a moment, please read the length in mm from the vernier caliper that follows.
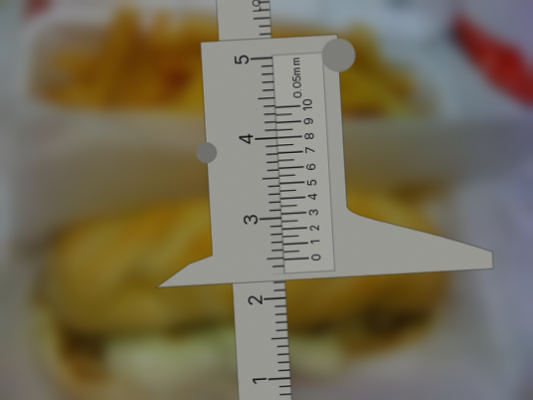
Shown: 24.8 mm
